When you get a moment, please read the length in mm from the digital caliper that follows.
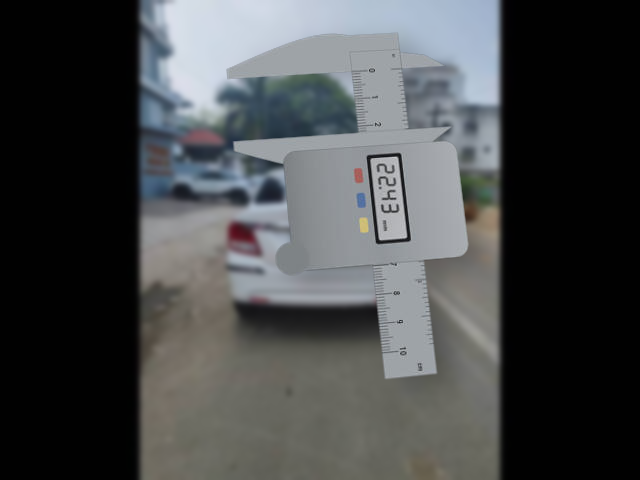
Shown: 22.43 mm
